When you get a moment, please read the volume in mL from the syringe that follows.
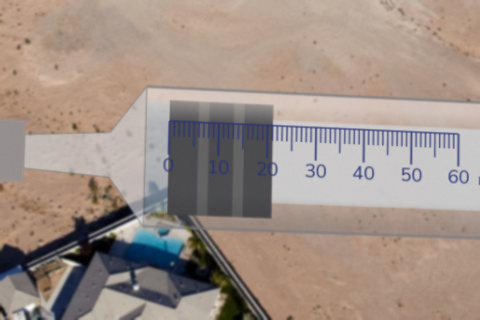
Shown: 0 mL
